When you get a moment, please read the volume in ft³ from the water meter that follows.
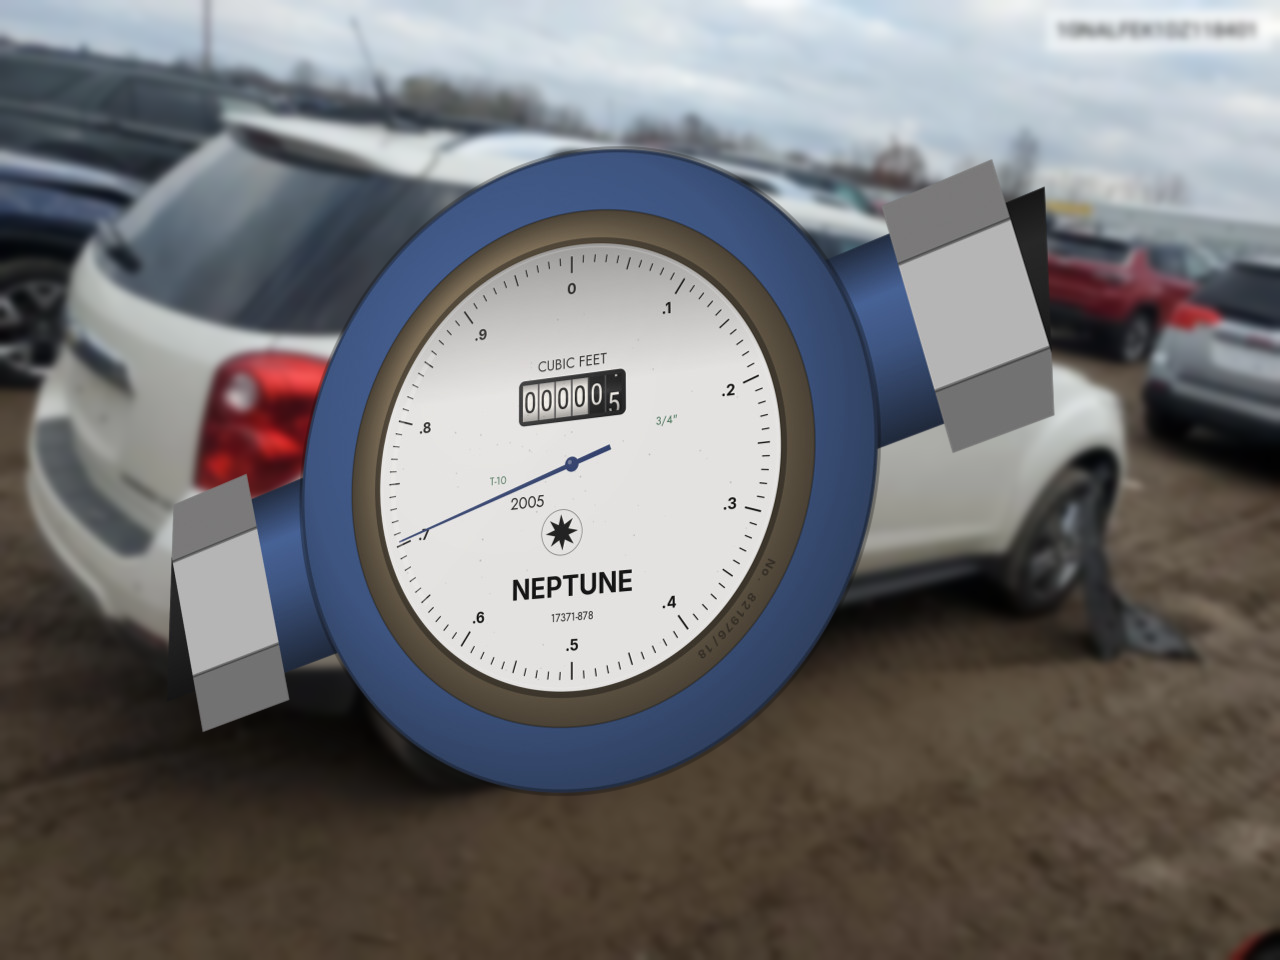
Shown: 4.70 ft³
